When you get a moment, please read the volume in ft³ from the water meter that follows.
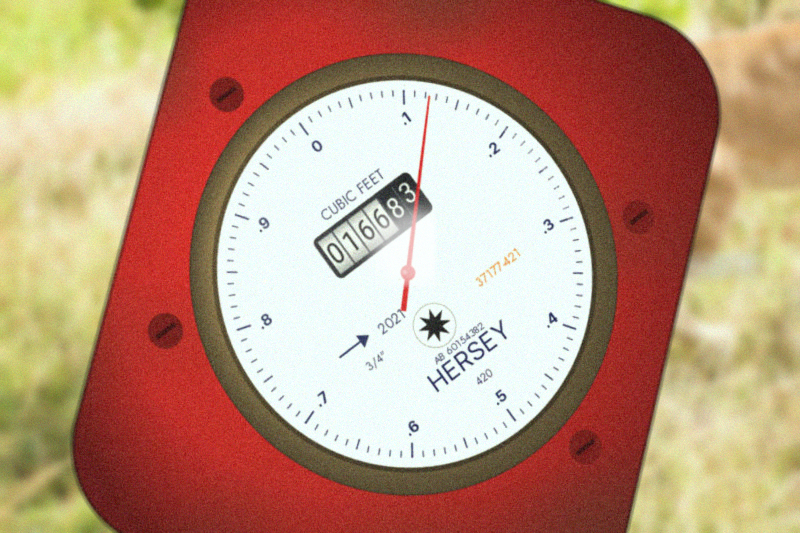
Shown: 16683.12 ft³
